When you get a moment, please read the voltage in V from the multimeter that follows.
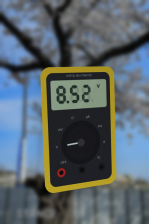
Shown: 8.52 V
